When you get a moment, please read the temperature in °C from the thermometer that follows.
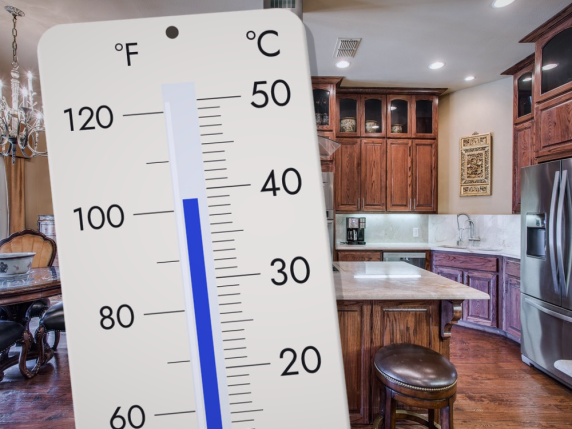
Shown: 39 °C
